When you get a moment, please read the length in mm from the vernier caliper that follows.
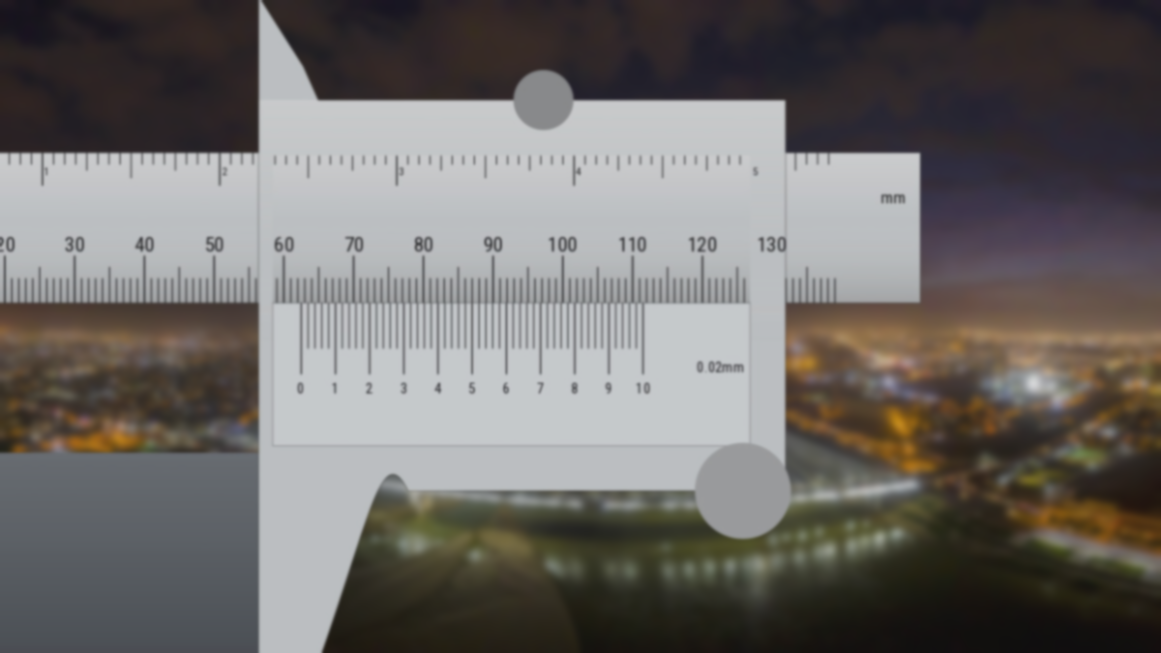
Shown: 62.5 mm
